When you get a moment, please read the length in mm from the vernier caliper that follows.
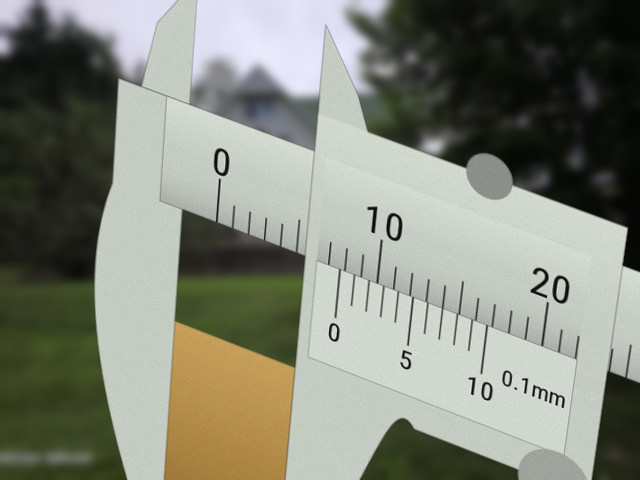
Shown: 7.7 mm
